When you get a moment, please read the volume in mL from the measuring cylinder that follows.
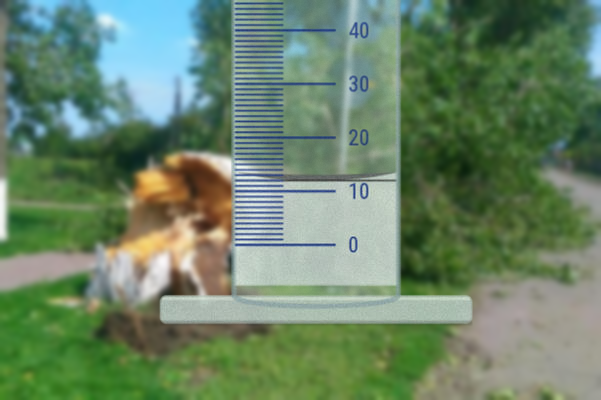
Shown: 12 mL
